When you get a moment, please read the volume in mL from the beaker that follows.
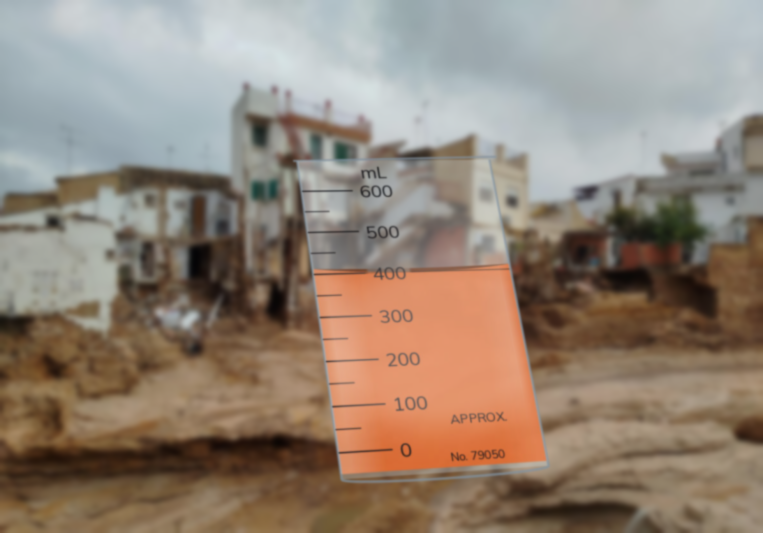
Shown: 400 mL
